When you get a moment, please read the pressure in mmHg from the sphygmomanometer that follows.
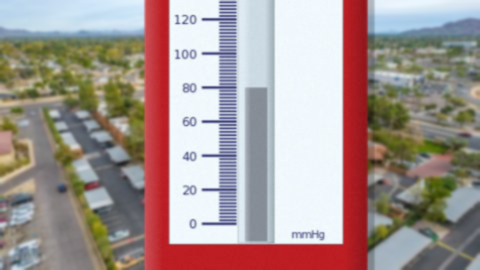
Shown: 80 mmHg
